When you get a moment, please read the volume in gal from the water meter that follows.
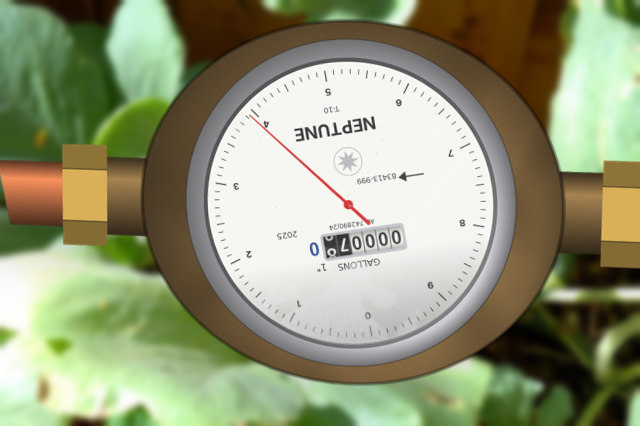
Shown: 783.9 gal
